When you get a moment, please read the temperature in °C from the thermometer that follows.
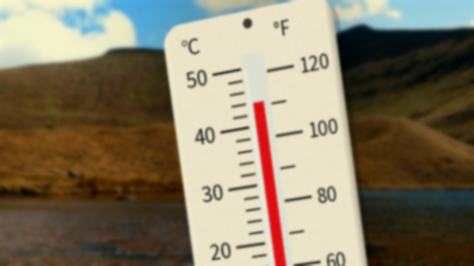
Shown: 44 °C
